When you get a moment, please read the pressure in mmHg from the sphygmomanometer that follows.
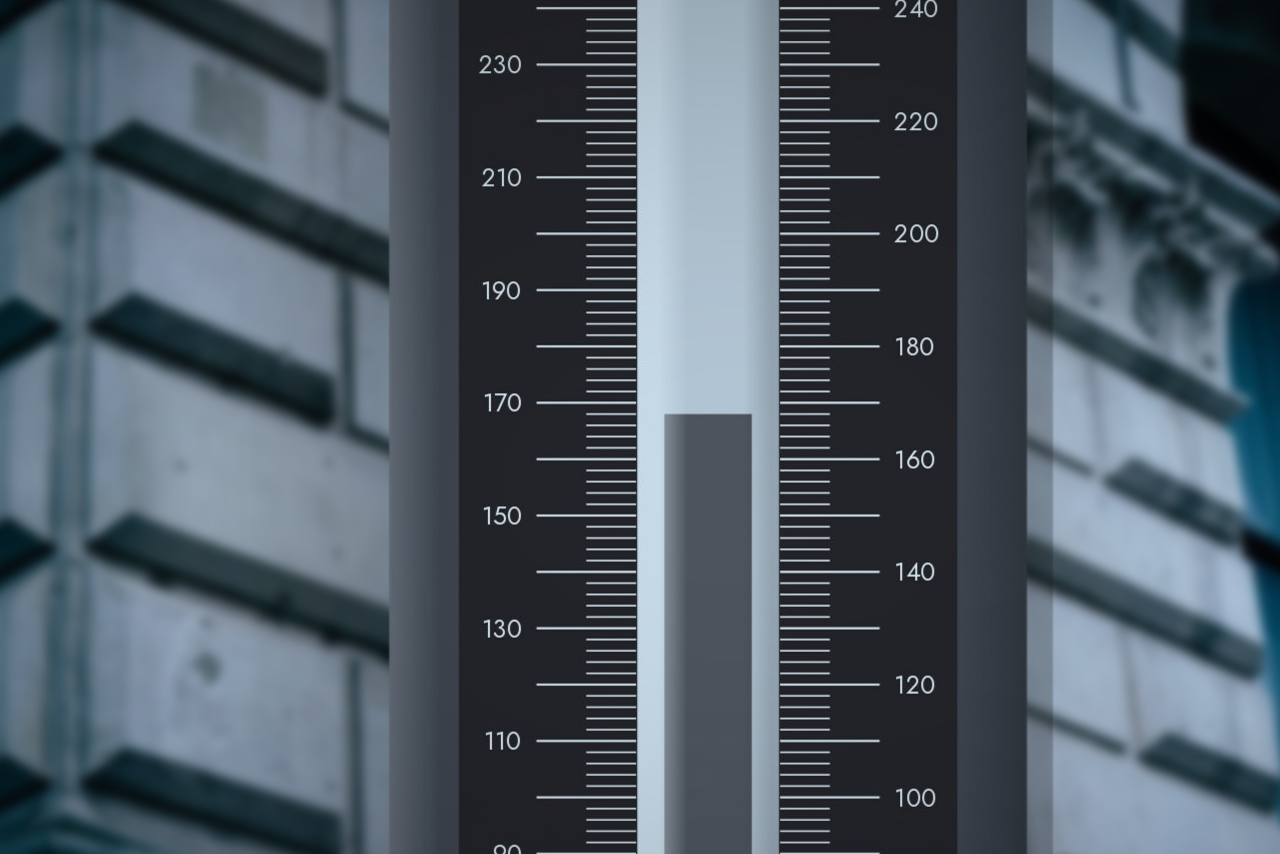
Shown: 168 mmHg
